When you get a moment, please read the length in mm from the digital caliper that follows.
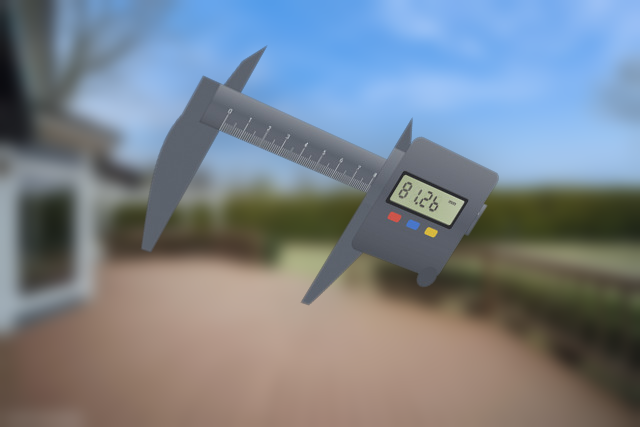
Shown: 81.26 mm
